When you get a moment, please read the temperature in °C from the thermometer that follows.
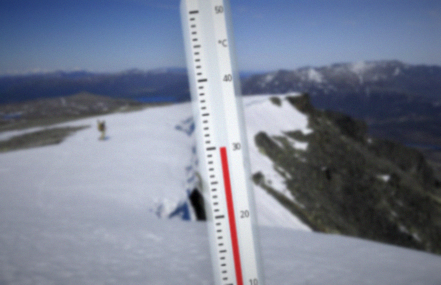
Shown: 30 °C
